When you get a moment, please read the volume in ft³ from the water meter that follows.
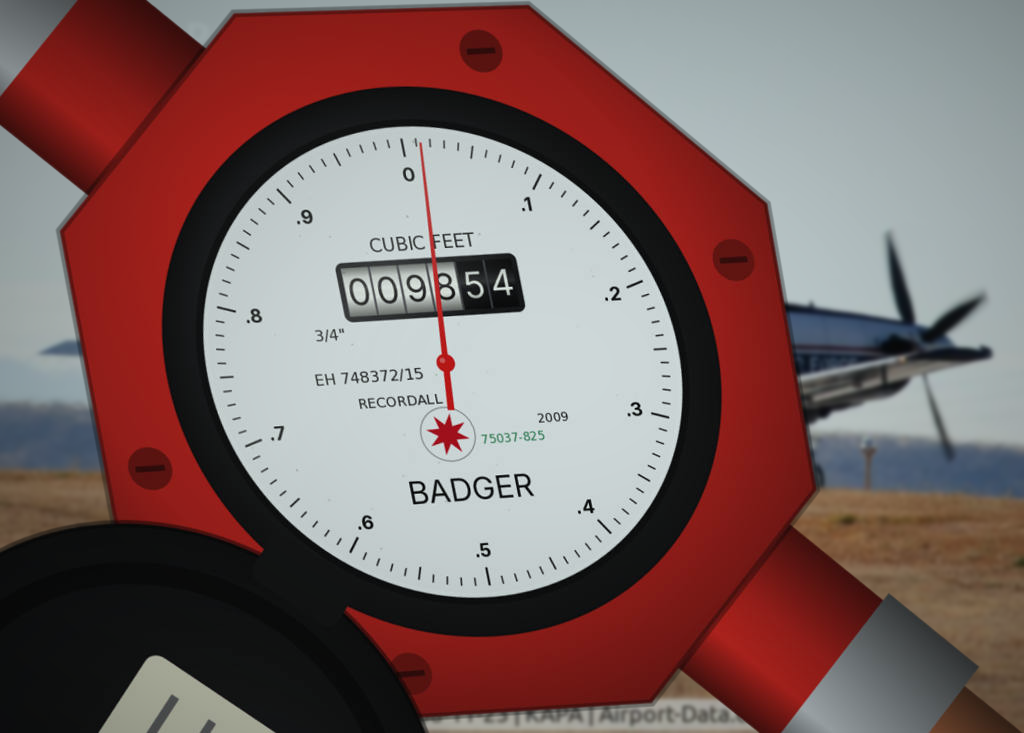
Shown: 9854.01 ft³
